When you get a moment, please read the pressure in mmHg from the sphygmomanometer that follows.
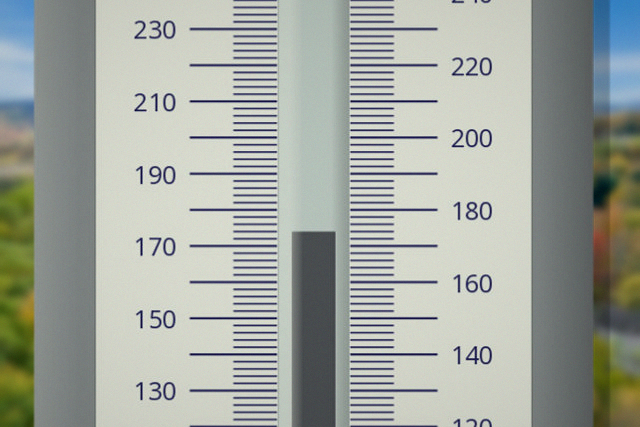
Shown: 174 mmHg
